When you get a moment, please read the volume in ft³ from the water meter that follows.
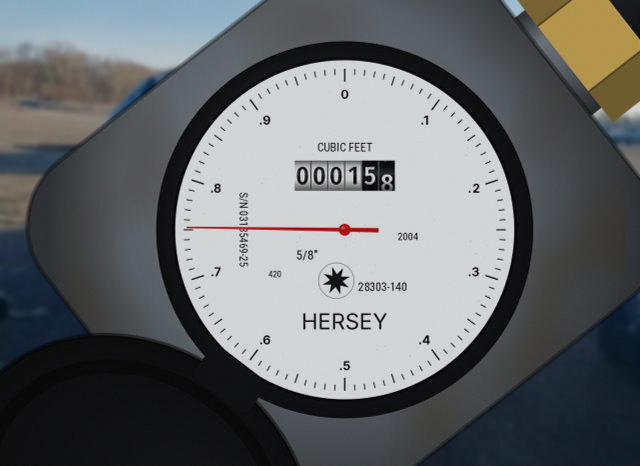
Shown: 157.75 ft³
